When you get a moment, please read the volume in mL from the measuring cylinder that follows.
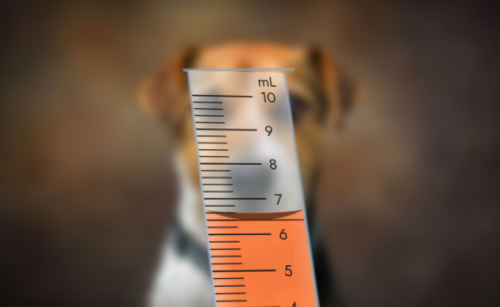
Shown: 6.4 mL
